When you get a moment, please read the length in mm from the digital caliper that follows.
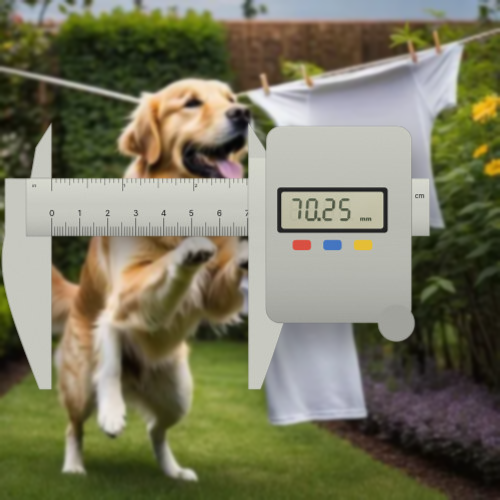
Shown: 70.25 mm
